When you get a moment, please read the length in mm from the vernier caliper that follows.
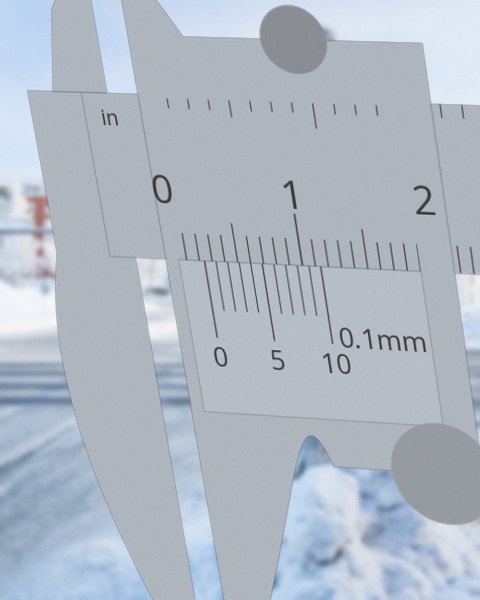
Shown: 2.4 mm
